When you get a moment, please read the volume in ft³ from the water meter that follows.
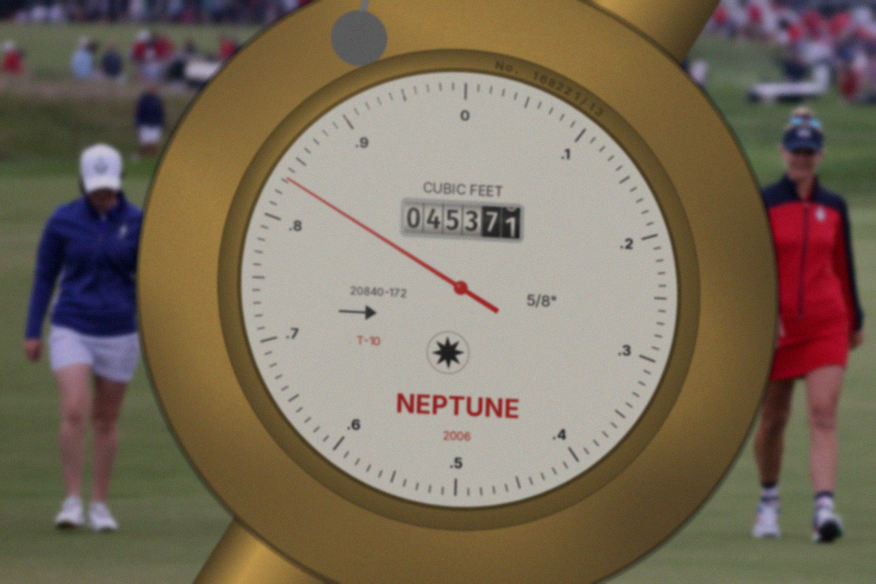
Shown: 45370.83 ft³
